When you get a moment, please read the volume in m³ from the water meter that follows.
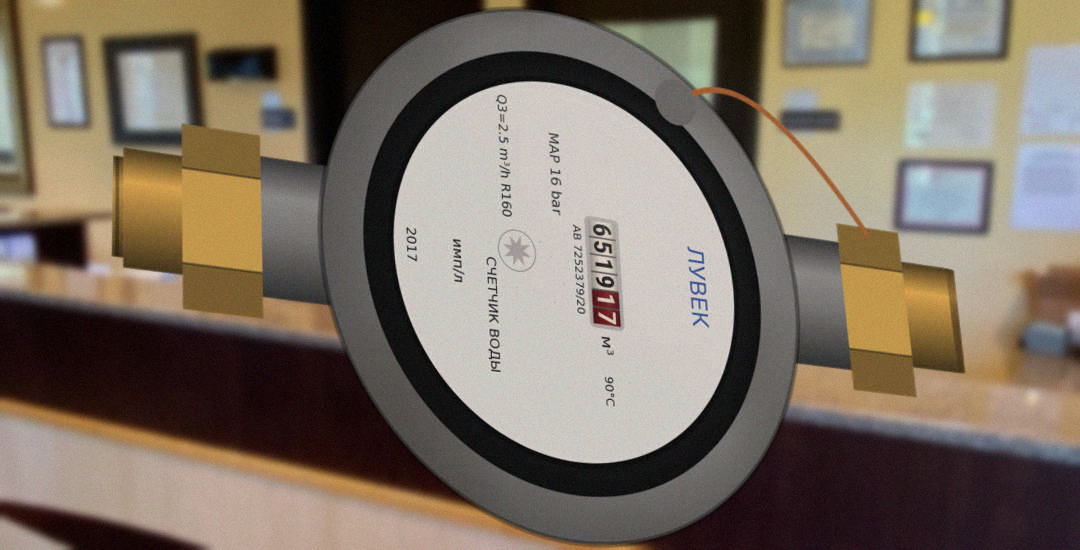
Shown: 6519.17 m³
